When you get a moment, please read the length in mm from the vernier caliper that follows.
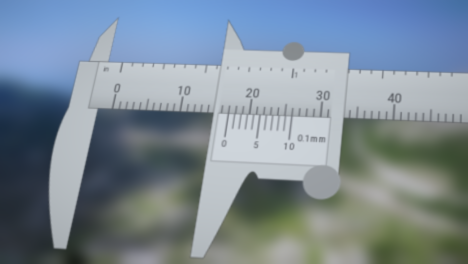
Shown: 17.0 mm
